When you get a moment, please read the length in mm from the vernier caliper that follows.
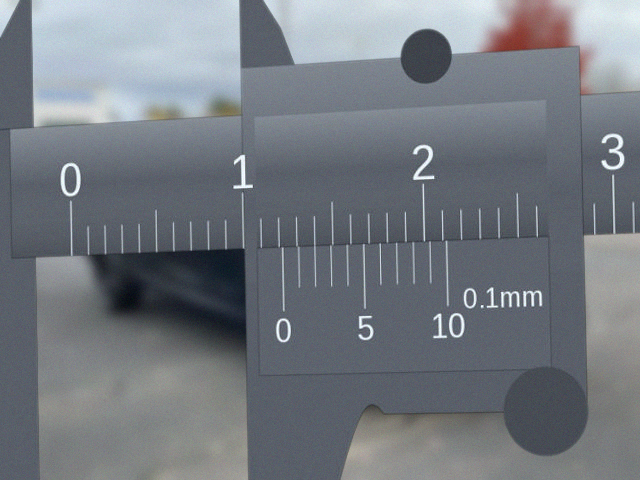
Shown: 12.2 mm
